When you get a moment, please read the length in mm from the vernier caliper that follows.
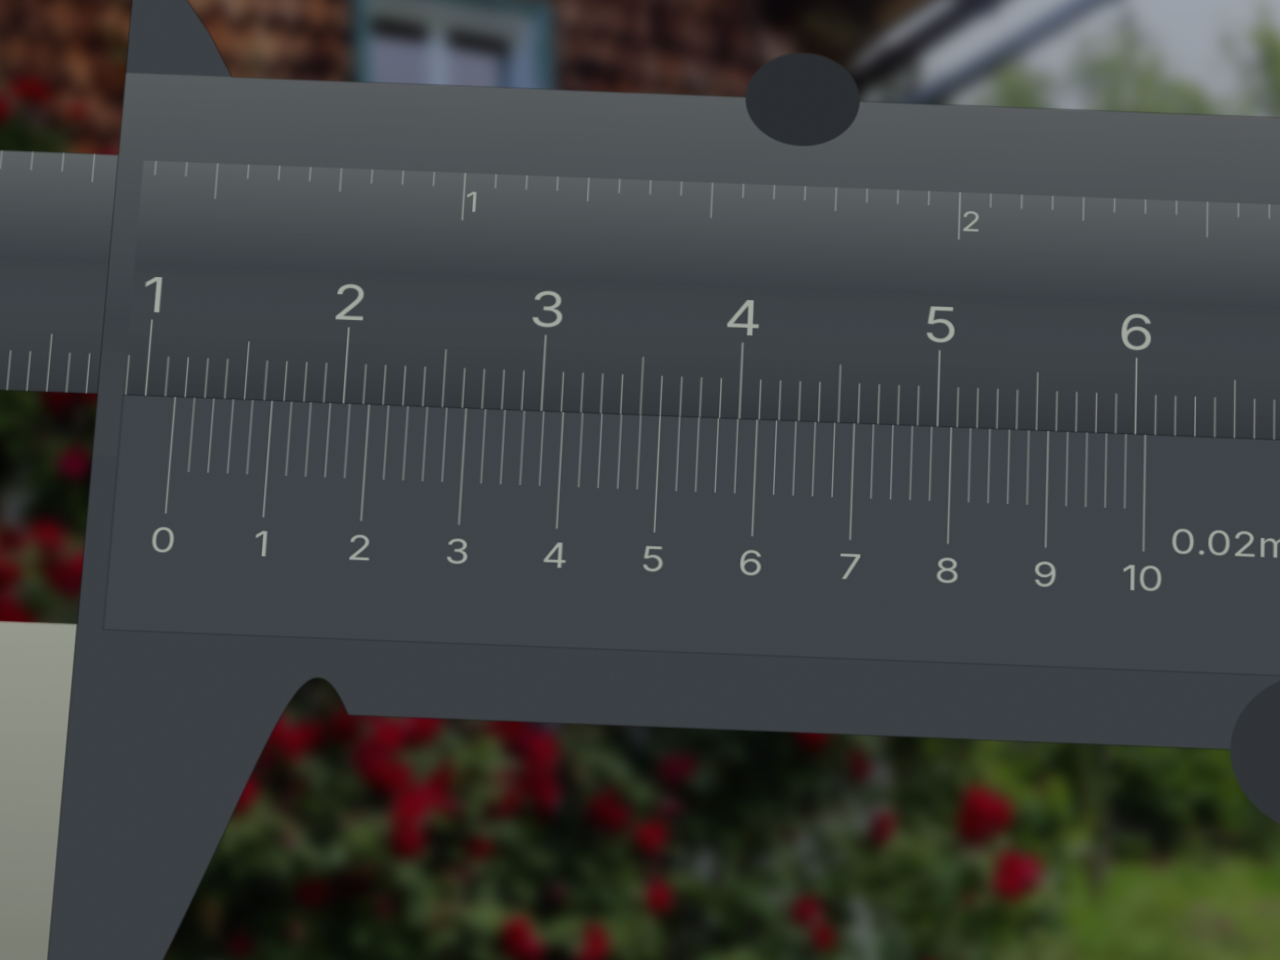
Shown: 11.5 mm
